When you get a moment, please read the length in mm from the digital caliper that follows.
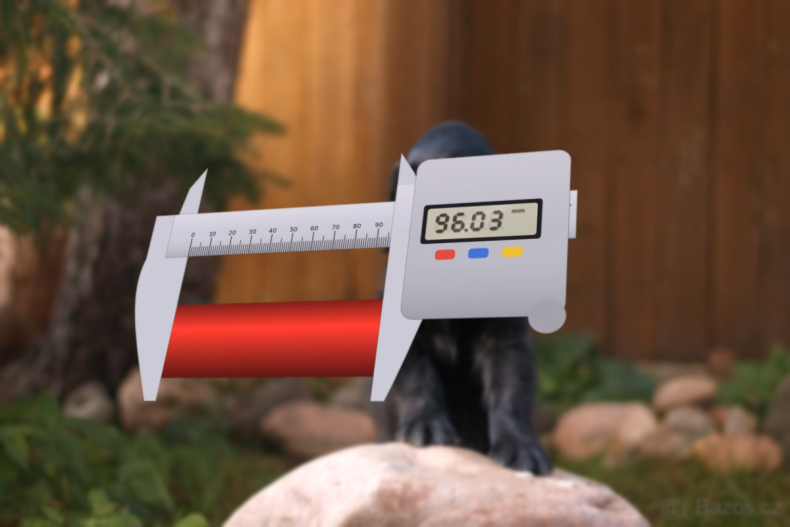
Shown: 96.03 mm
